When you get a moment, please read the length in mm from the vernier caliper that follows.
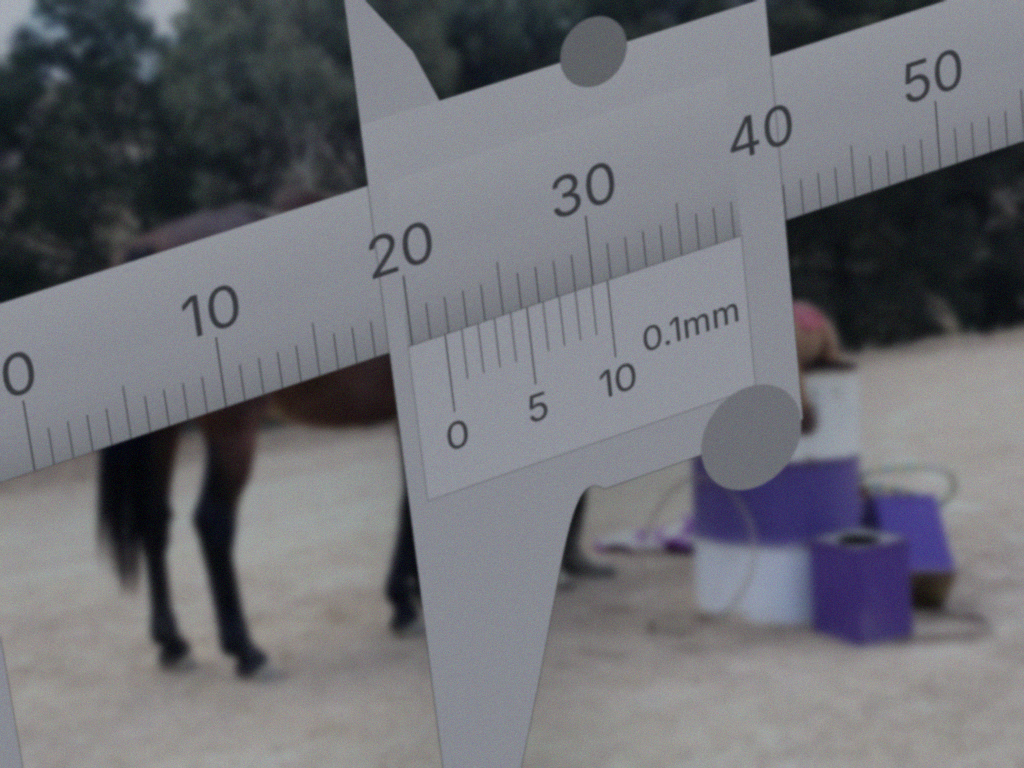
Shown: 21.8 mm
